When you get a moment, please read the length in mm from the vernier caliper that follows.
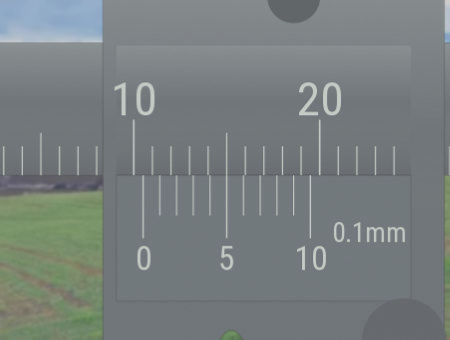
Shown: 10.5 mm
